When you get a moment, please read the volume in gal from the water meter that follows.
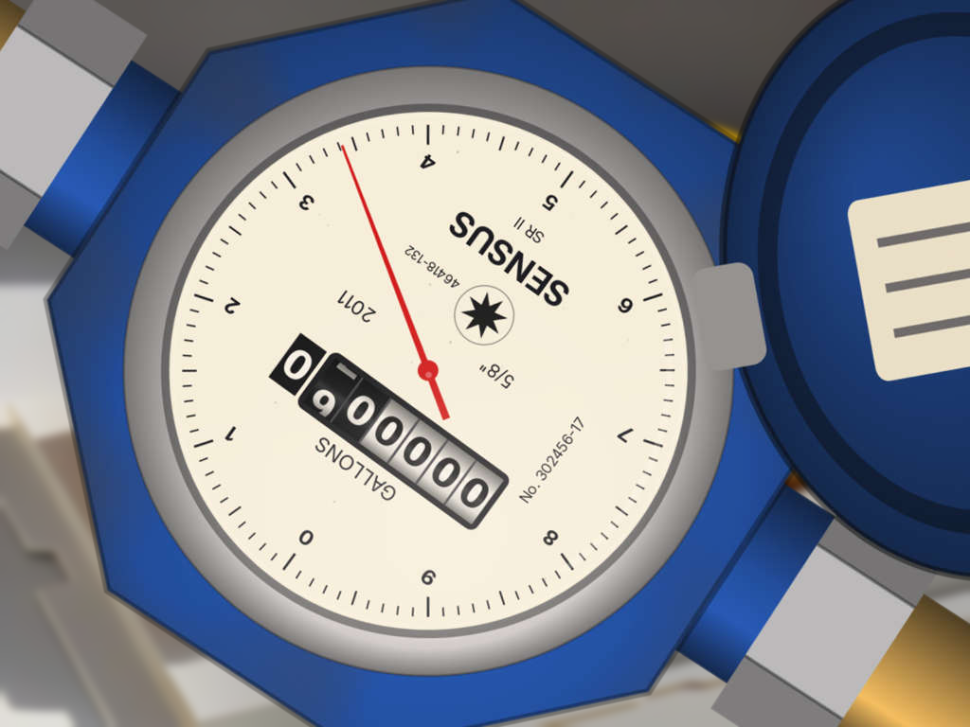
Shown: 63.4 gal
